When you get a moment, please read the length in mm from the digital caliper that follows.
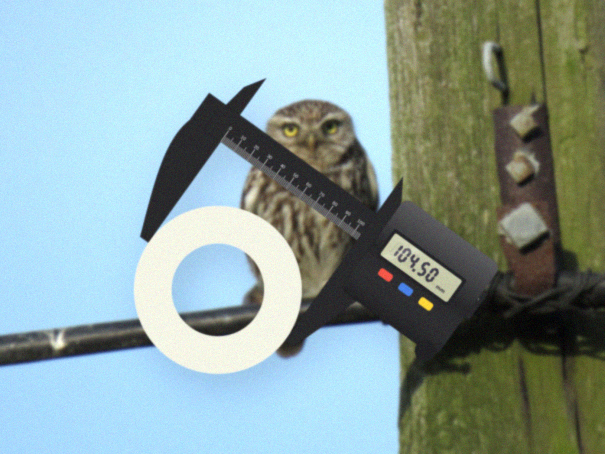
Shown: 104.50 mm
